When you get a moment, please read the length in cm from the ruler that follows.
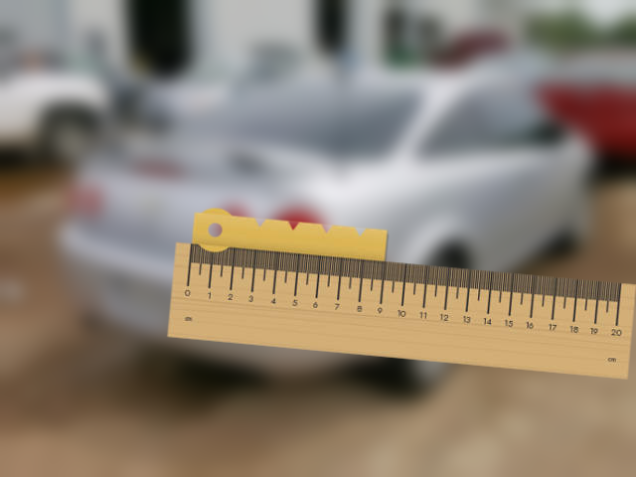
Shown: 9 cm
